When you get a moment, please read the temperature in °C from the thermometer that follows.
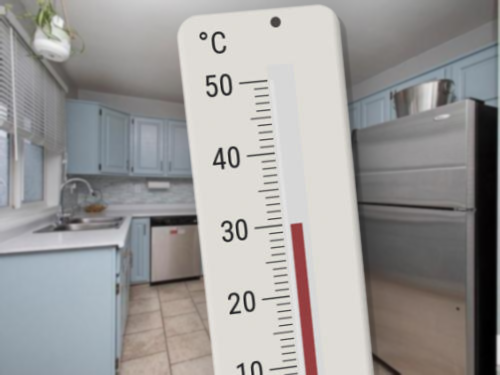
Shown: 30 °C
